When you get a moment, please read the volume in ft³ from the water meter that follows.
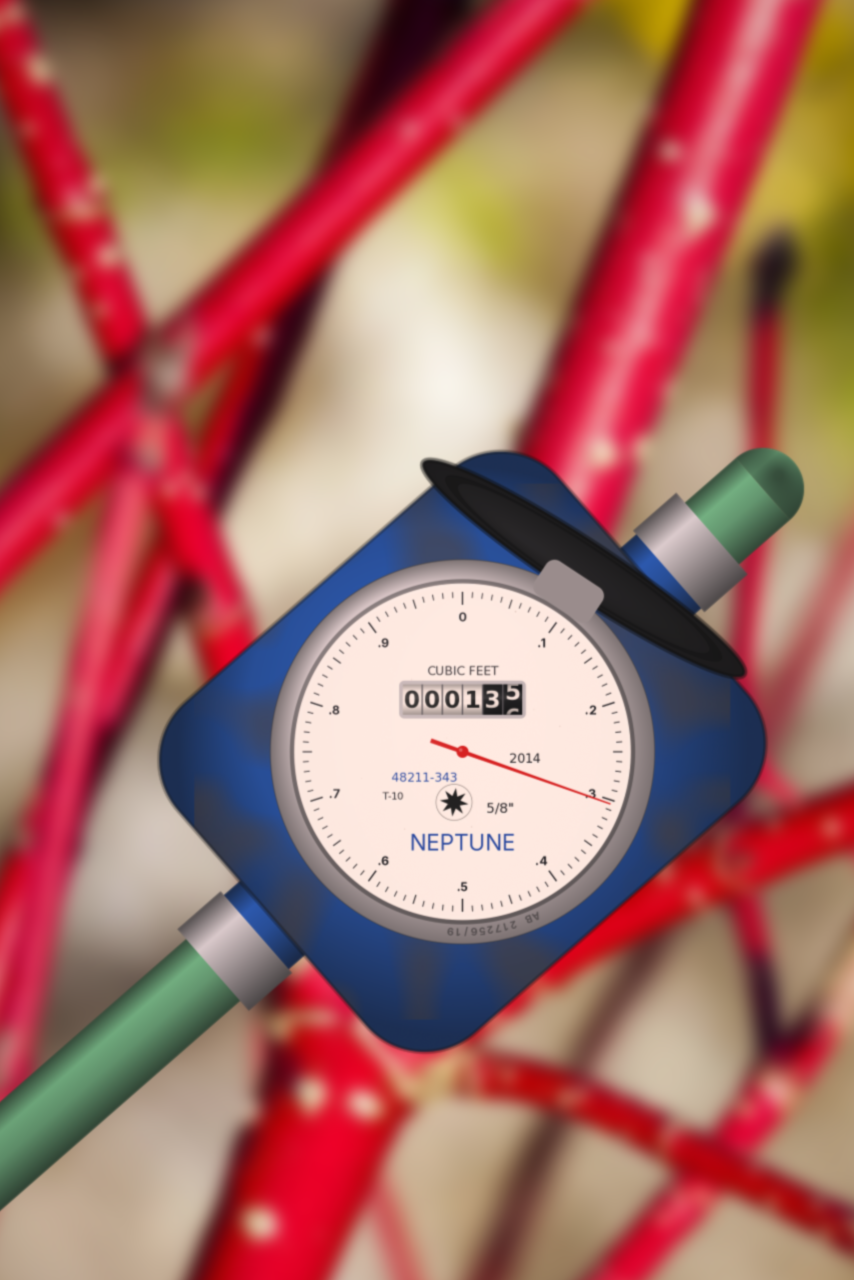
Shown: 135.30 ft³
